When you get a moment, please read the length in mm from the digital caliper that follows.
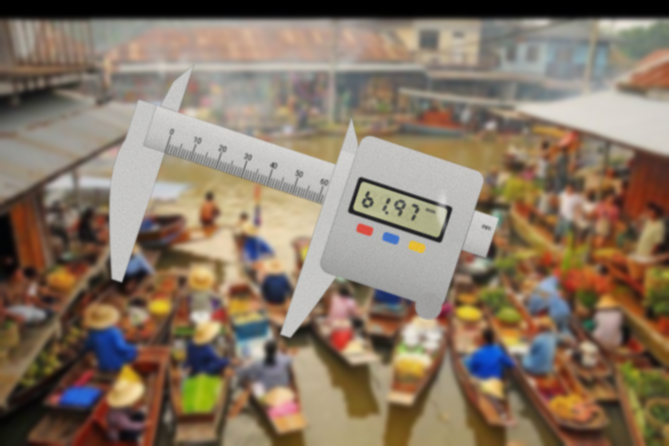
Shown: 61.97 mm
